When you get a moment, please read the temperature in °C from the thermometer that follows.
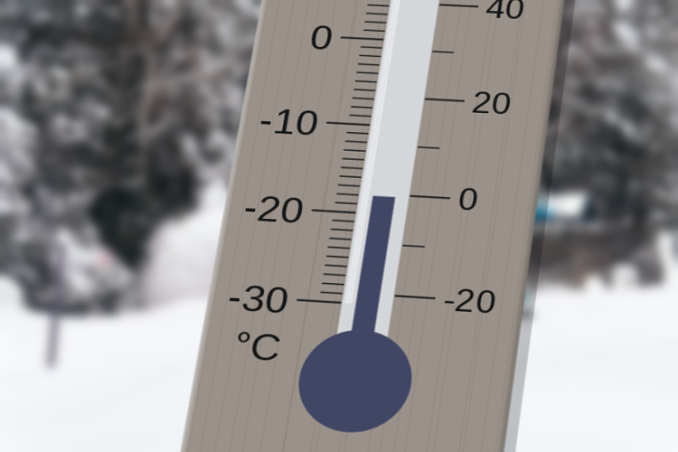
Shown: -18 °C
